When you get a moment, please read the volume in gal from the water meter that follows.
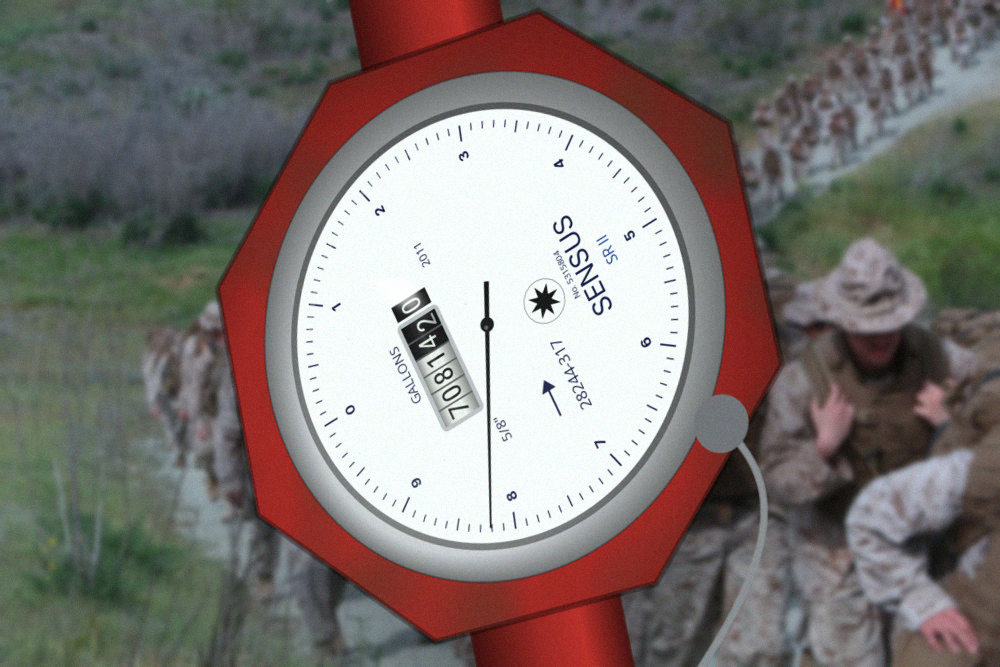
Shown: 7081418.2 gal
